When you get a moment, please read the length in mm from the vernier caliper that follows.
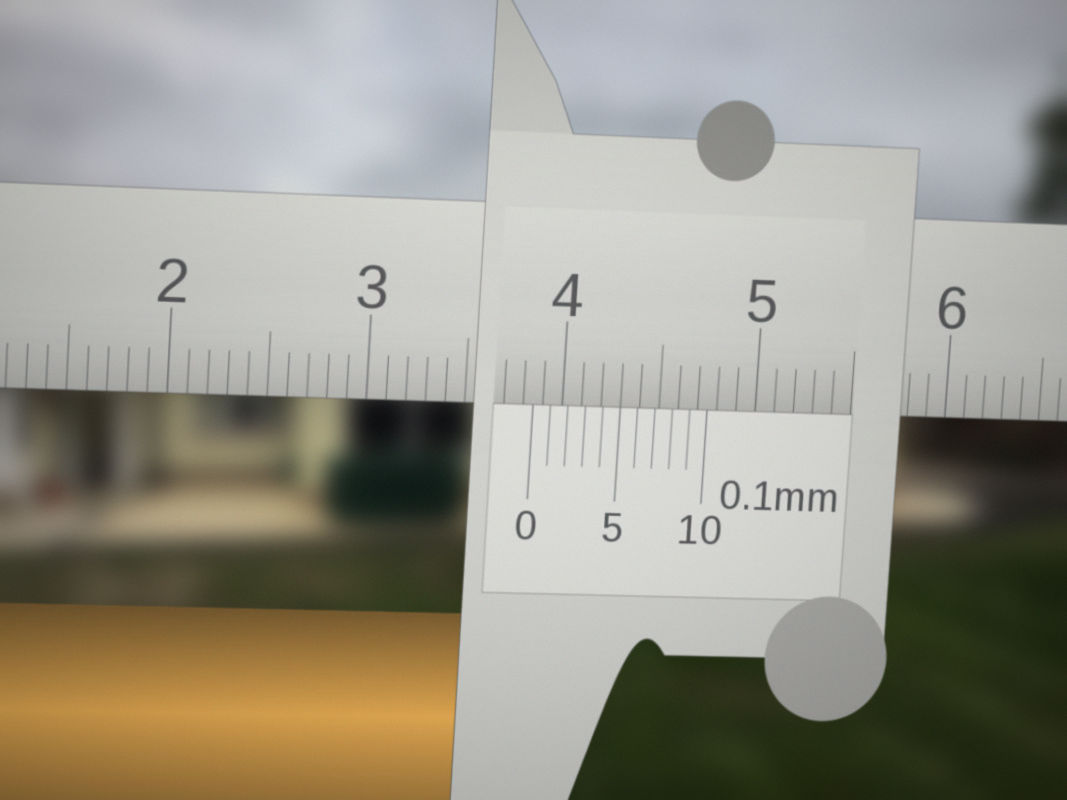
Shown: 38.5 mm
